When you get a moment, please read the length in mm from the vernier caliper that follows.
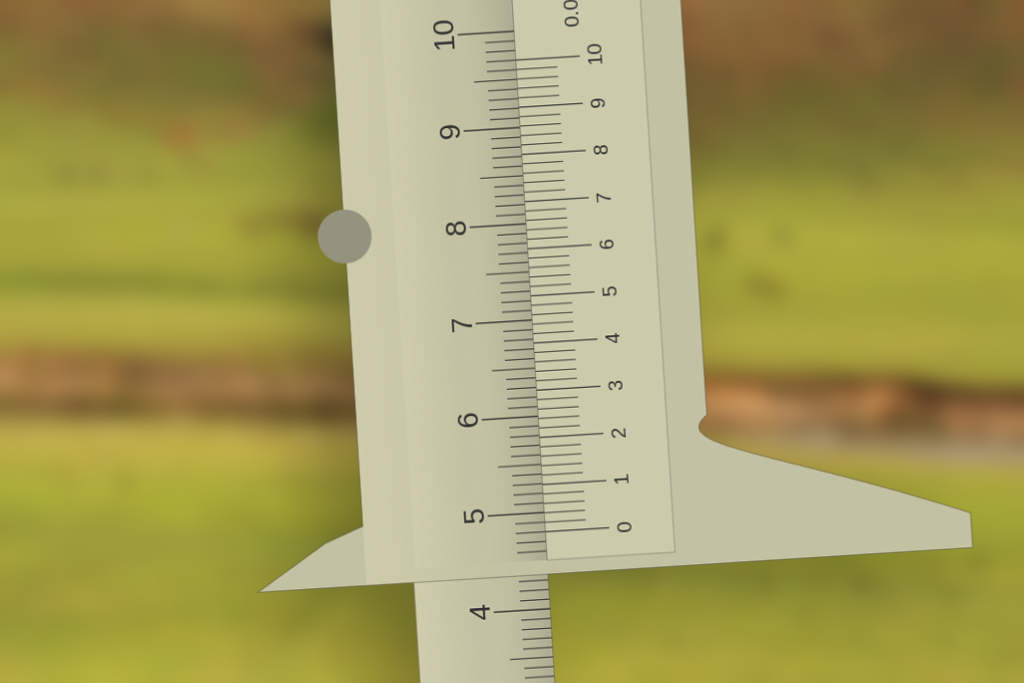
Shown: 48.0 mm
